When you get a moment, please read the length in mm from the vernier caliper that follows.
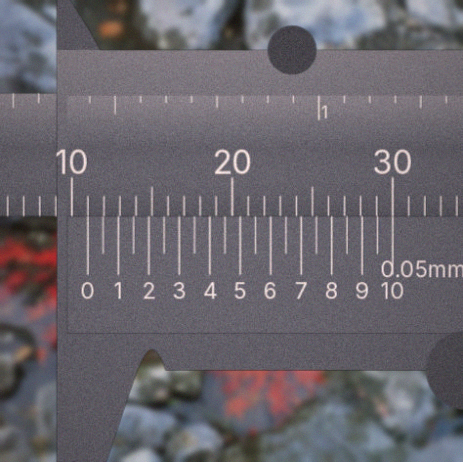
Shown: 11.0 mm
